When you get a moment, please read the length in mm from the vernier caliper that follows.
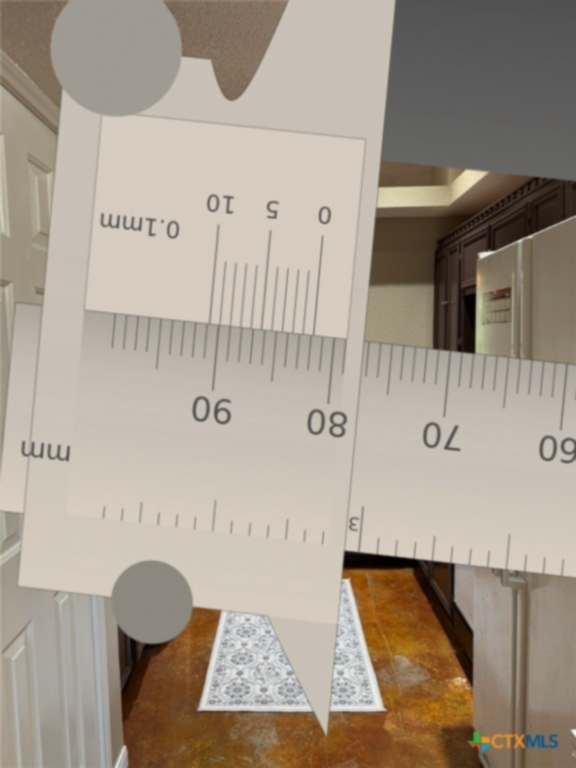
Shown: 81.8 mm
